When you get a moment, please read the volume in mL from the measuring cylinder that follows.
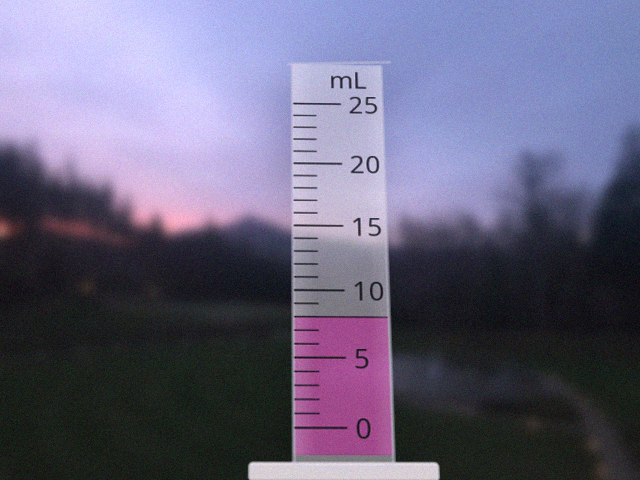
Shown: 8 mL
